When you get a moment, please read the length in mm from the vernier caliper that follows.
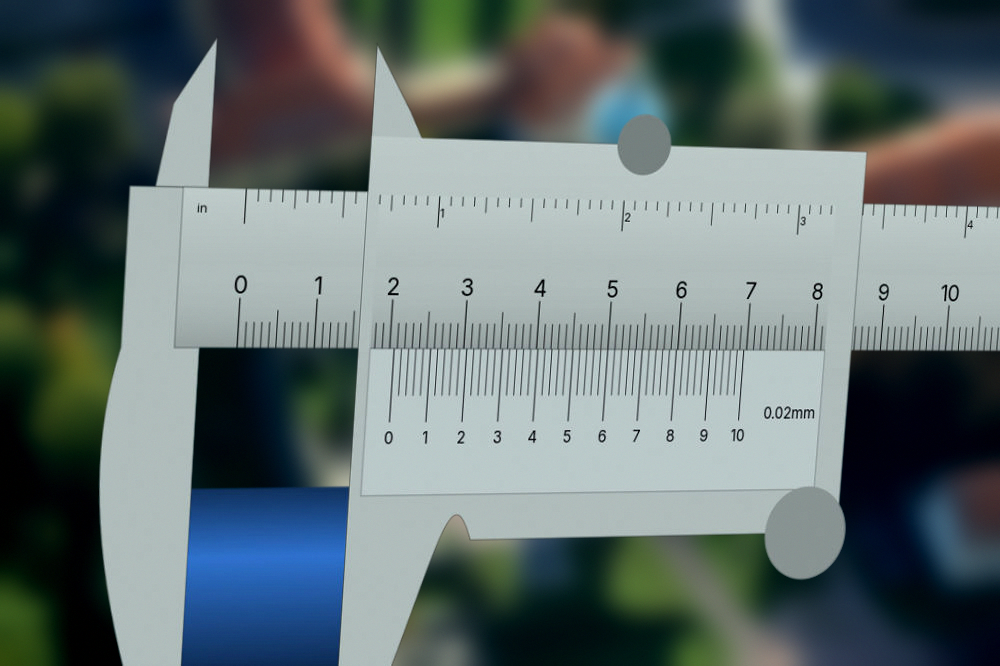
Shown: 20.6 mm
